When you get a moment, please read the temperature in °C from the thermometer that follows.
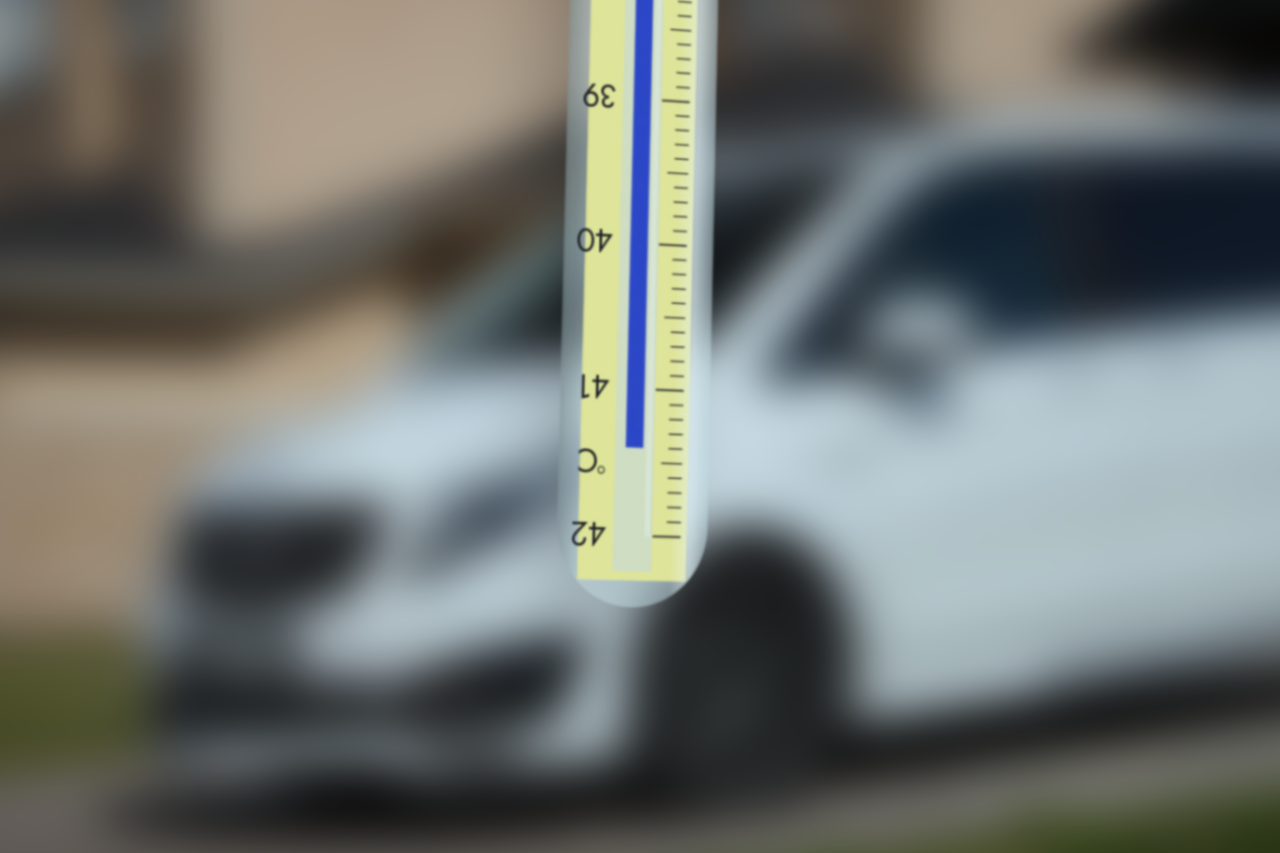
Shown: 41.4 °C
